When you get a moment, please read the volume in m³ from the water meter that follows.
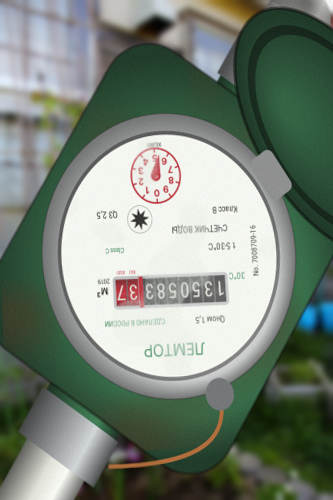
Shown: 1350583.375 m³
